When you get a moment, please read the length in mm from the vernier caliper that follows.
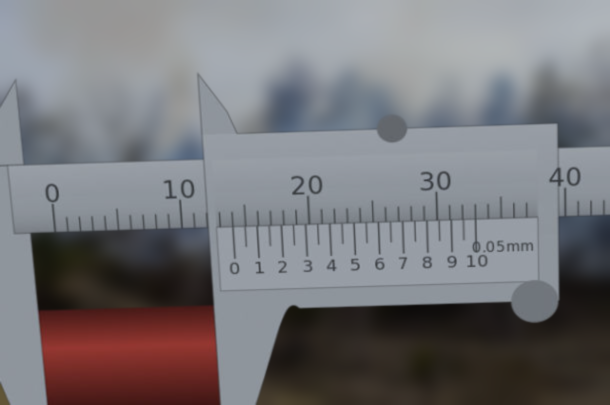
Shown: 14.0 mm
